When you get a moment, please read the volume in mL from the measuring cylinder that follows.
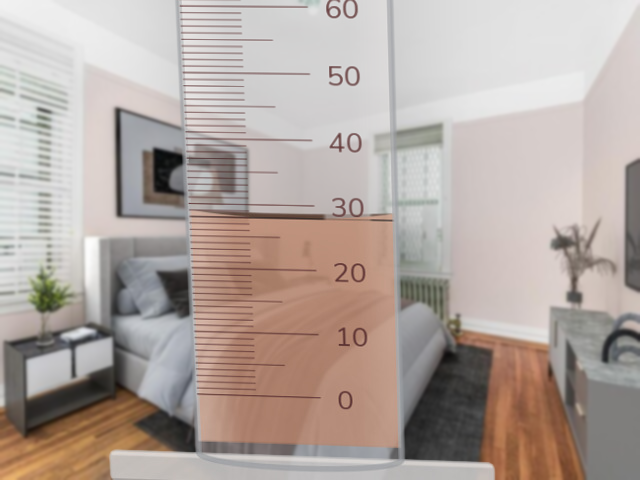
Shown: 28 mL
